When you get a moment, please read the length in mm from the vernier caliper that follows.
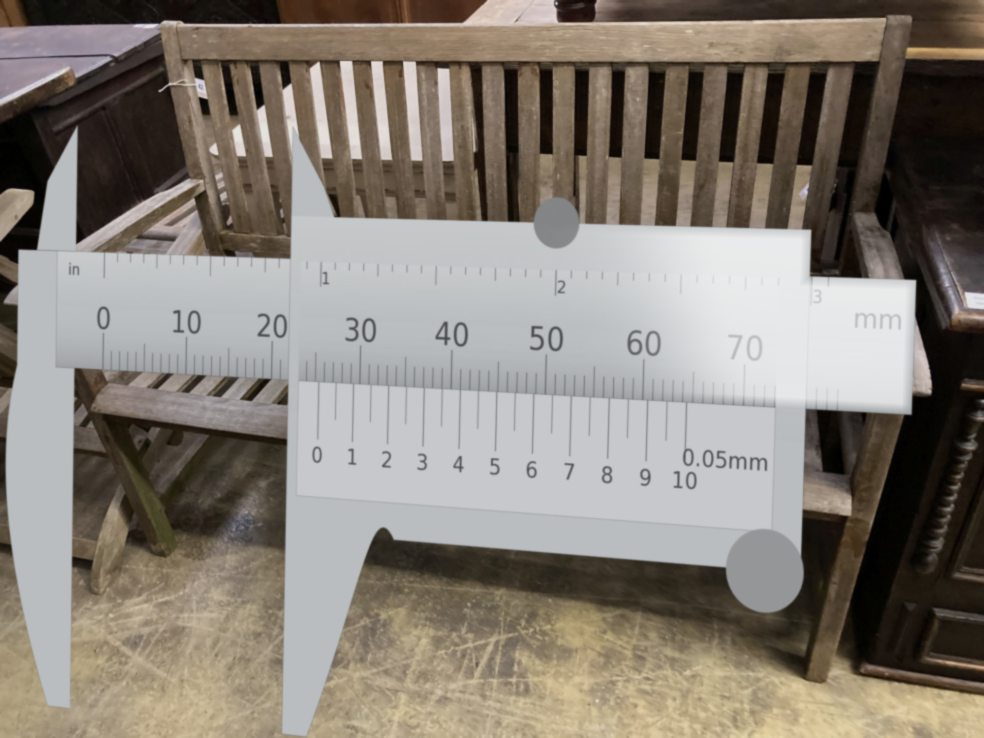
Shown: 25.4 mm
